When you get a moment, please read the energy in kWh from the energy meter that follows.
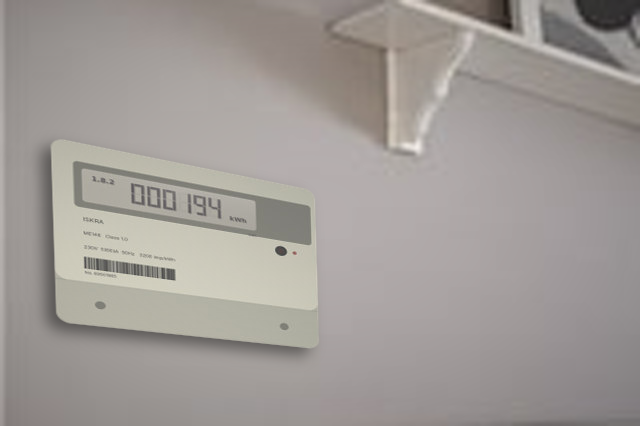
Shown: 194 kWh
